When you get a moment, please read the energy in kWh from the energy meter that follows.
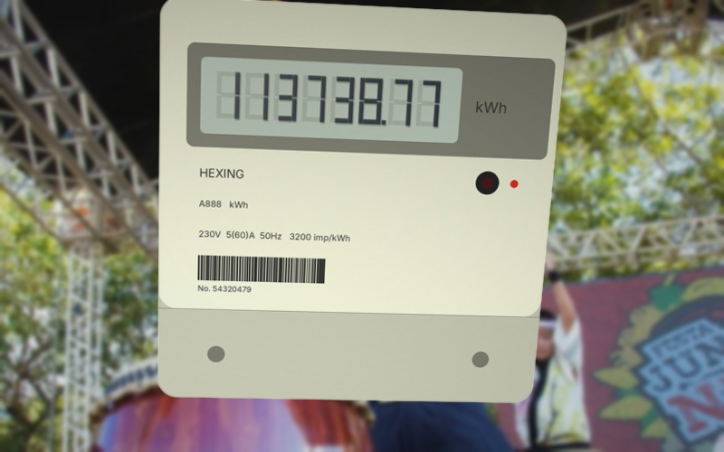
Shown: 113738.77 kWh
